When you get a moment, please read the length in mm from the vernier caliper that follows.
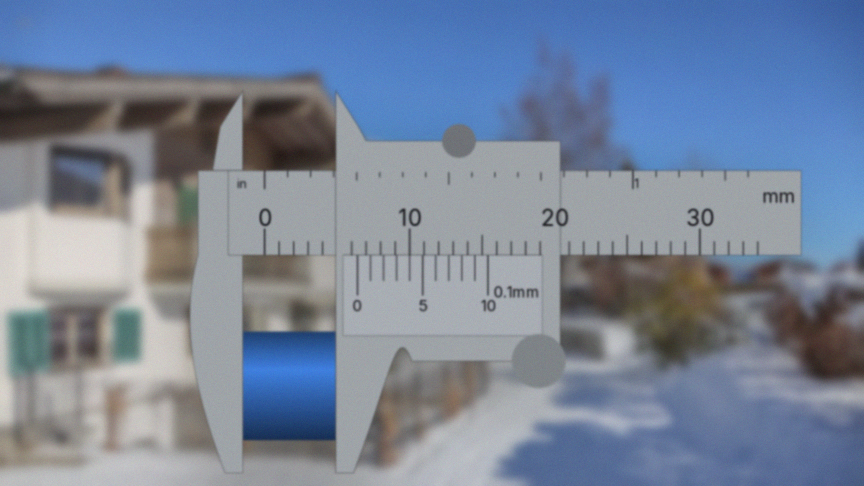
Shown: 6.4 mm
